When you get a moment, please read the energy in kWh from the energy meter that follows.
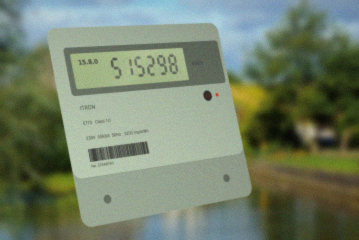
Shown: 515298 kWh
